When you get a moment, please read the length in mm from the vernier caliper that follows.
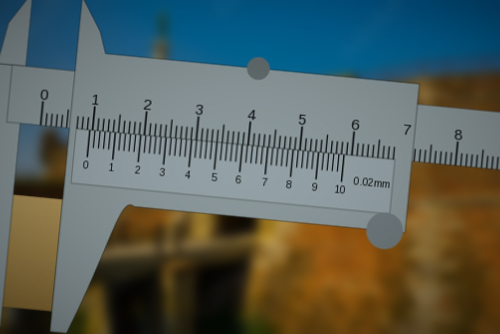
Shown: 9.5 mm
